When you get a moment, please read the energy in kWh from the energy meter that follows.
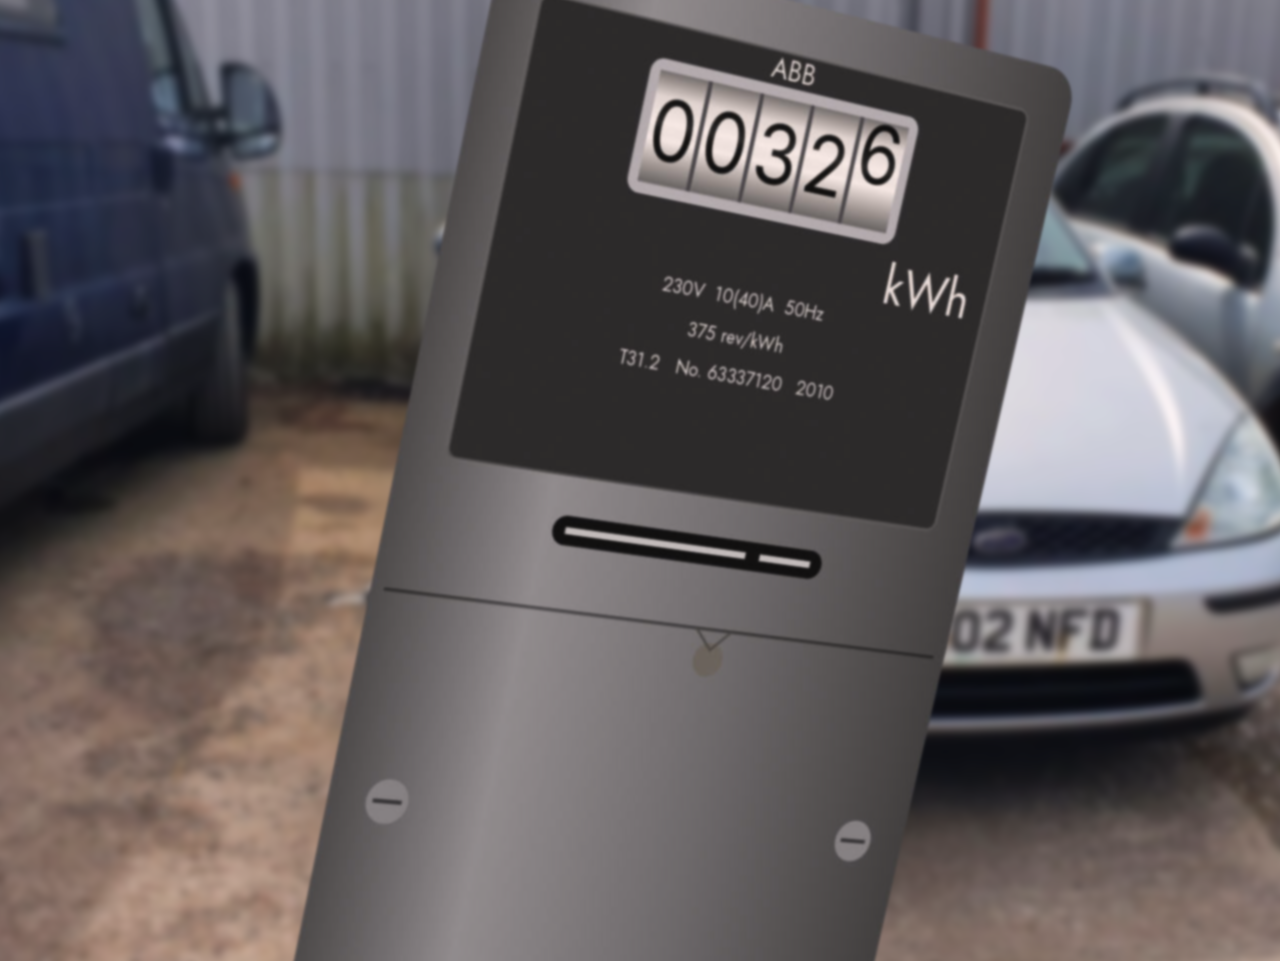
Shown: 326 kWh
